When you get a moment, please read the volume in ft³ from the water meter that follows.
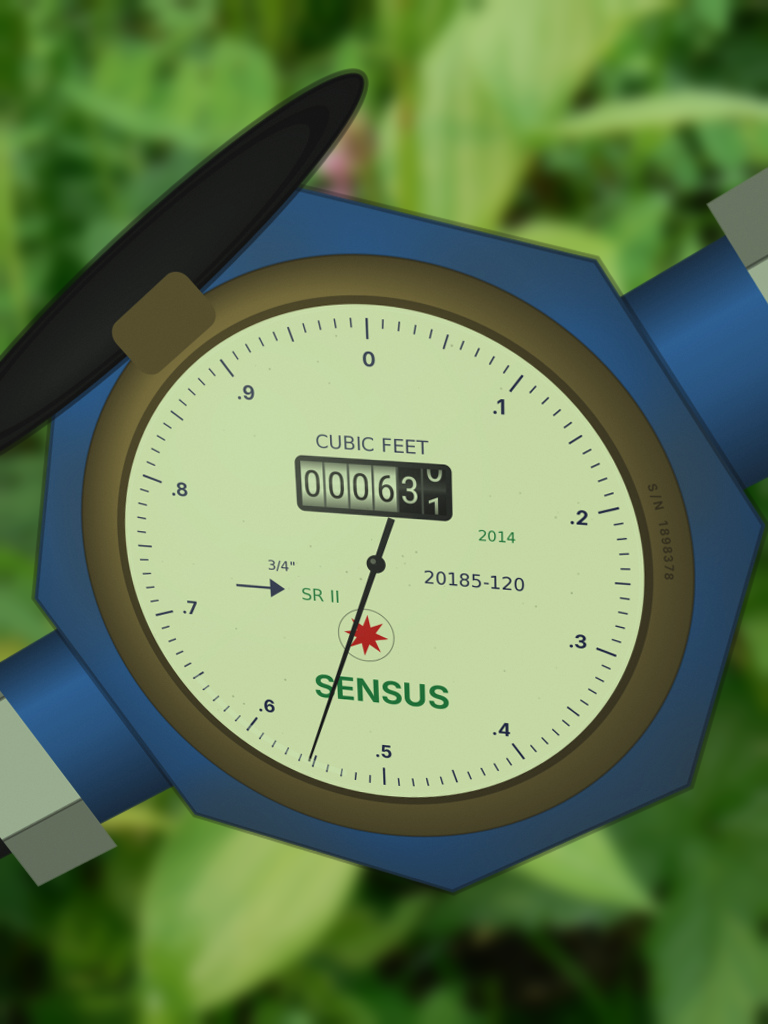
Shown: 630.55 ft³
